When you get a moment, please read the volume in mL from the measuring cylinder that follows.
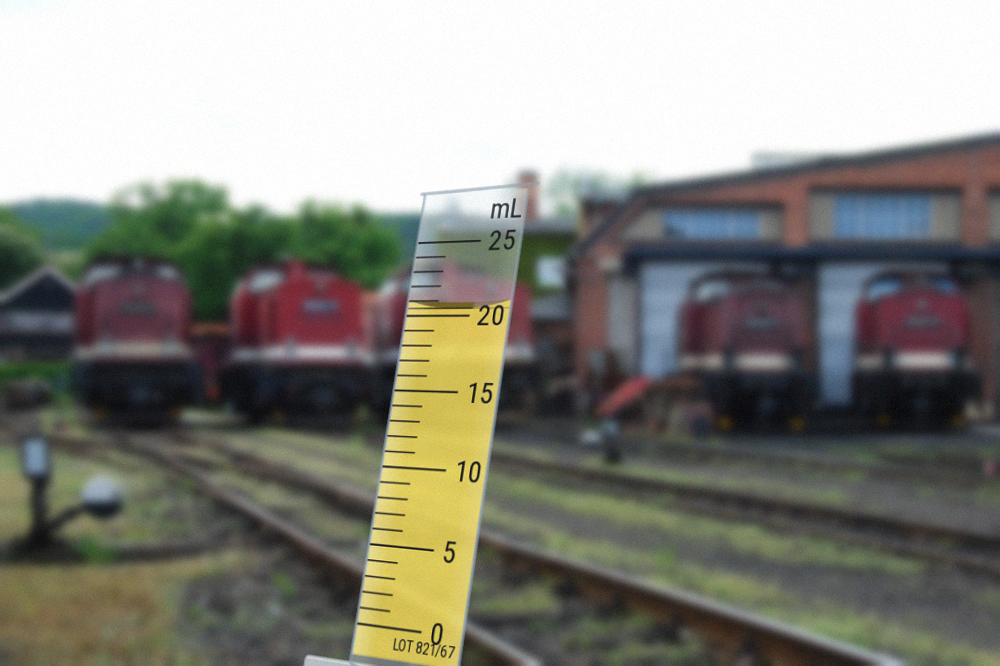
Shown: 20.5 mL
